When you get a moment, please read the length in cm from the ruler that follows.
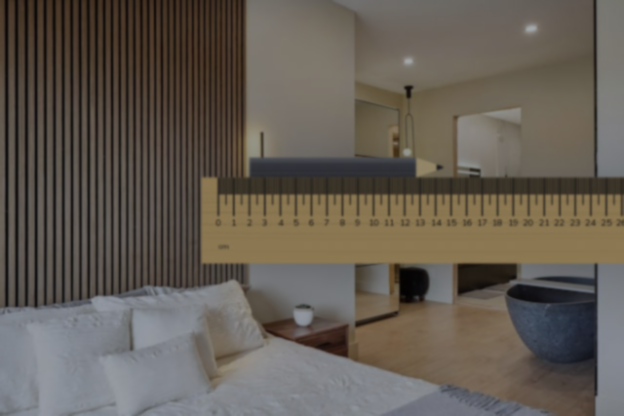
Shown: 12.5 cm
